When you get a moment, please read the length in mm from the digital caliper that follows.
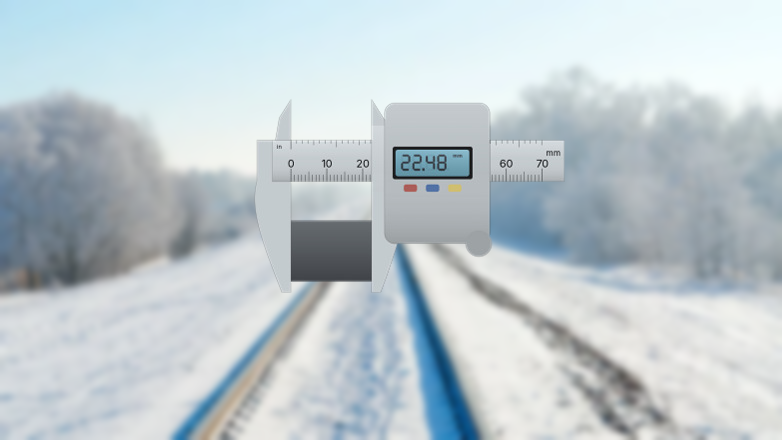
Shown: 22.48 mm
